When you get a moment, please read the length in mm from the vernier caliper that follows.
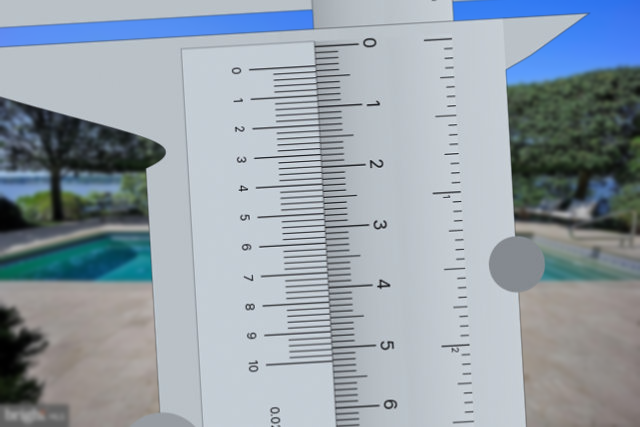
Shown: 3.2 mm
